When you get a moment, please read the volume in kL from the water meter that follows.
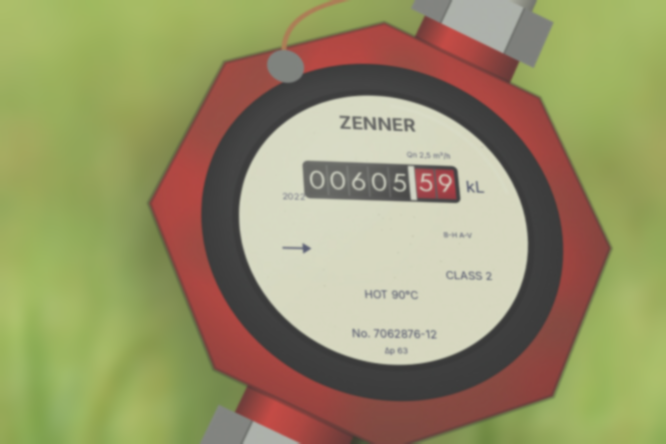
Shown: 605.59 kL
